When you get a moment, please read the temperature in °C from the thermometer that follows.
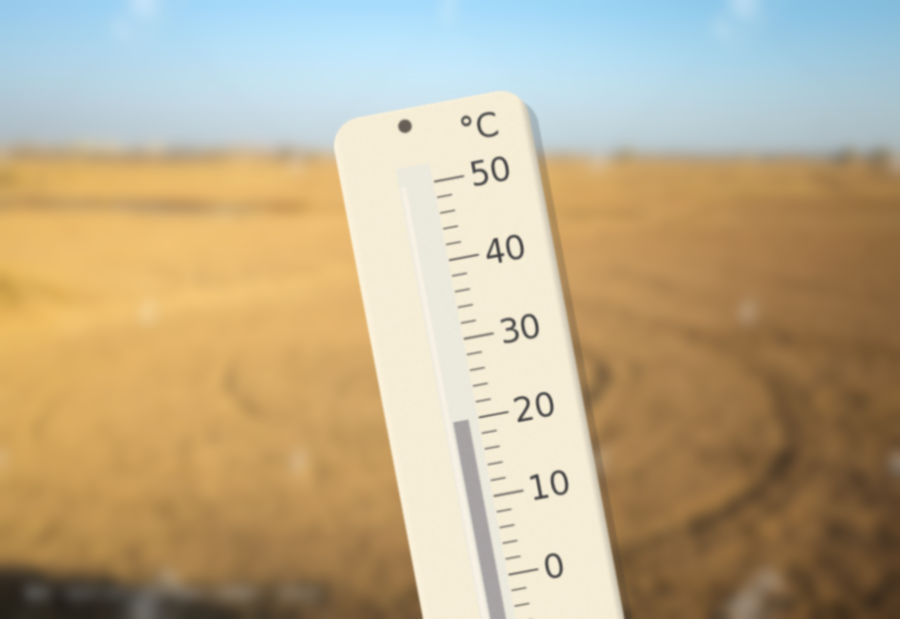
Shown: 20 °C
